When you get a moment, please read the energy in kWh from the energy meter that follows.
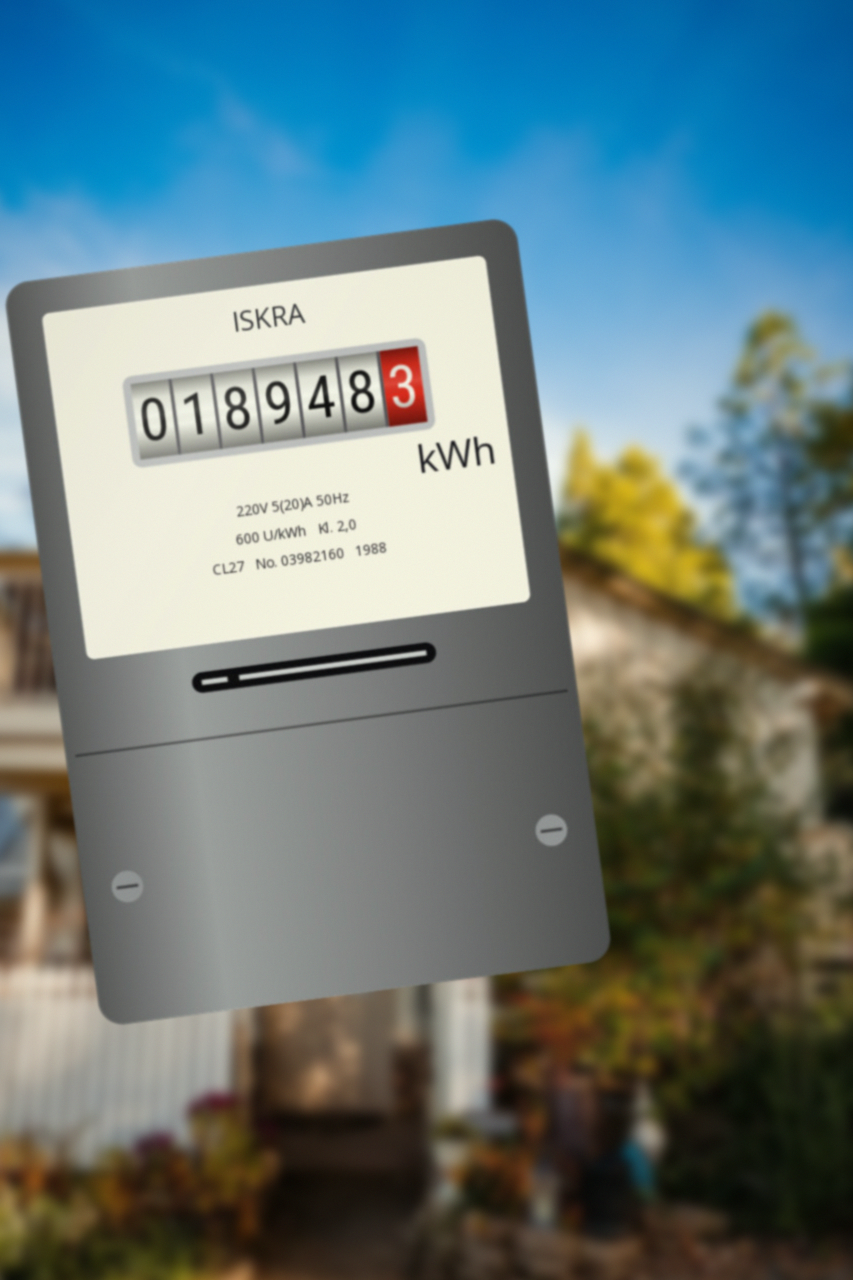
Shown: 18948.3 kWh
